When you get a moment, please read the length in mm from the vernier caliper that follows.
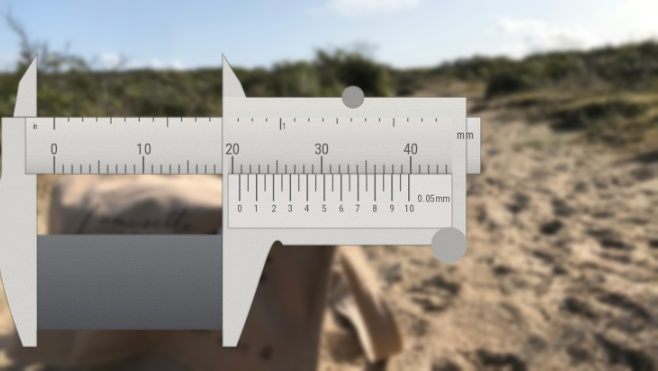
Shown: 20.8 mm
